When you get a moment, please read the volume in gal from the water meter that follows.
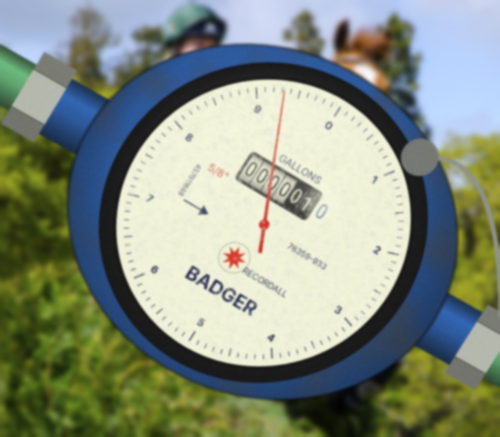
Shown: 9.3 gal
